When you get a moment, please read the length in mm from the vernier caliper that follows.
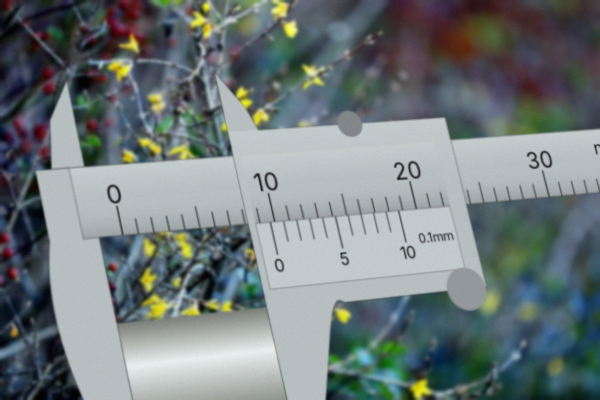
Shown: 9.7 mm
